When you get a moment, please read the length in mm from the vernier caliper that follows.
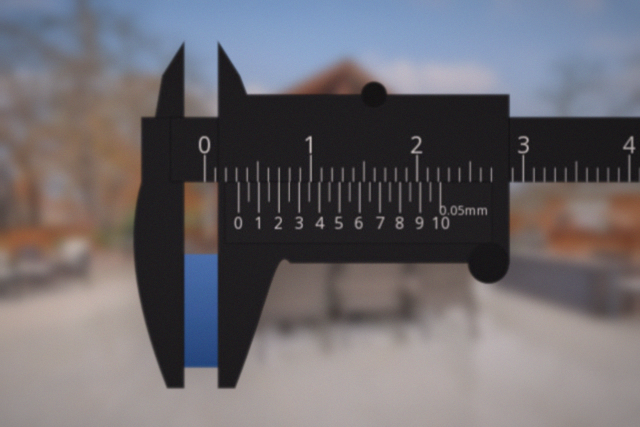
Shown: 3.2 mm
